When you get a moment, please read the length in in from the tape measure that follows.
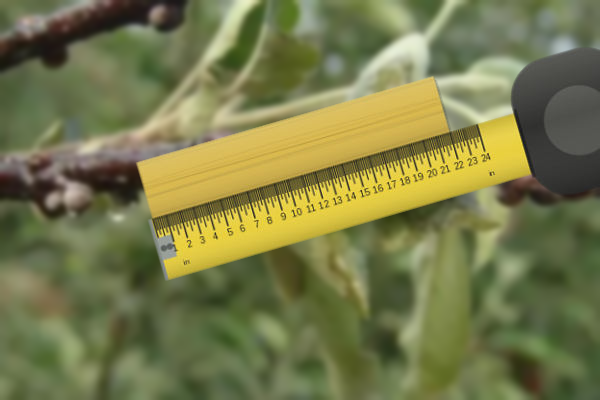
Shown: 22 in
